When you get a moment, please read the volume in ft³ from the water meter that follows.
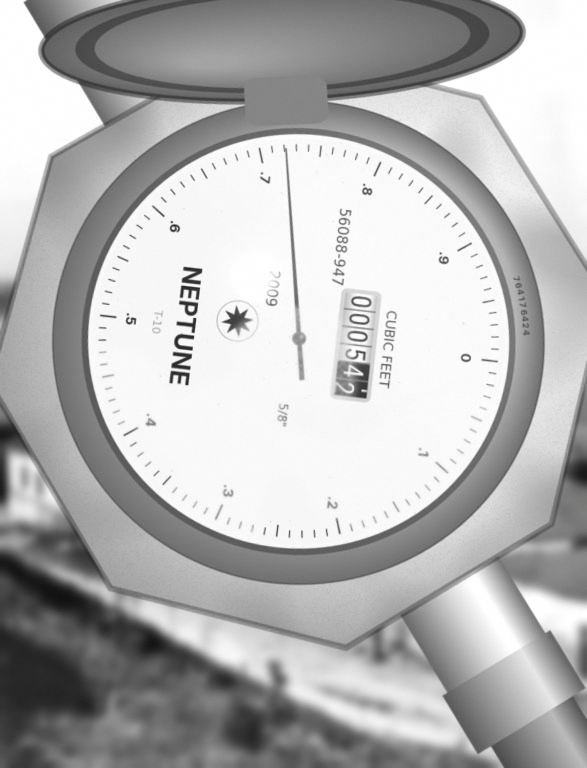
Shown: 541.72 ft³
